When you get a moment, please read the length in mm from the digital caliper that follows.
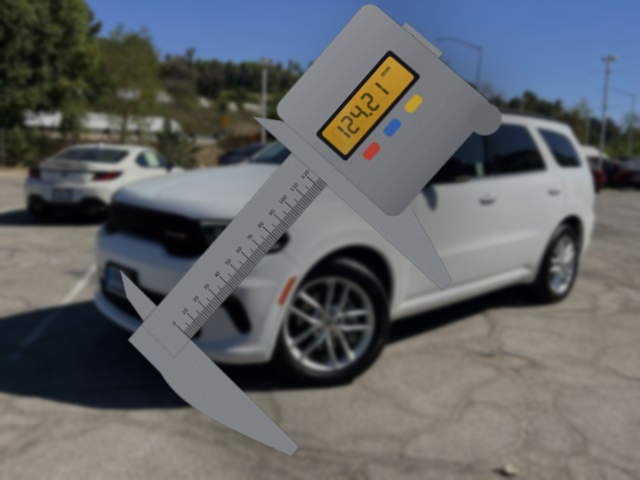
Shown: 124.21 mm
